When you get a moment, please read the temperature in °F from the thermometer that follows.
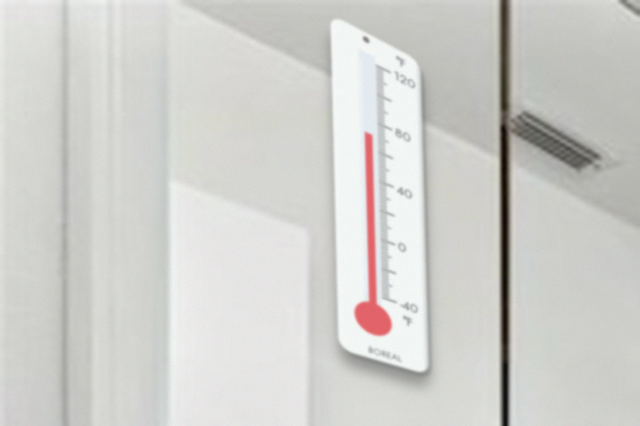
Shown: 70 °F
